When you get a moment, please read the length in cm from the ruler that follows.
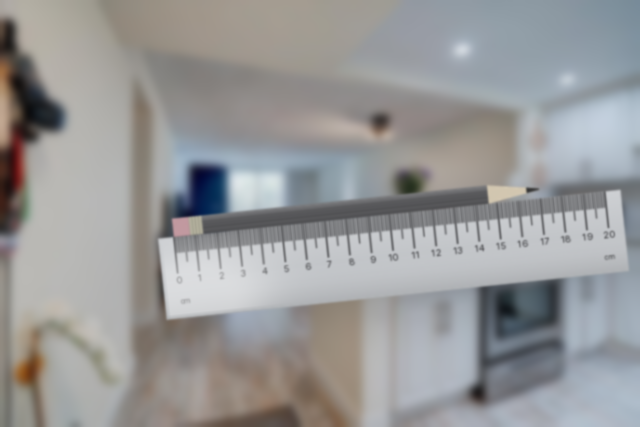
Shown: 17 cm
